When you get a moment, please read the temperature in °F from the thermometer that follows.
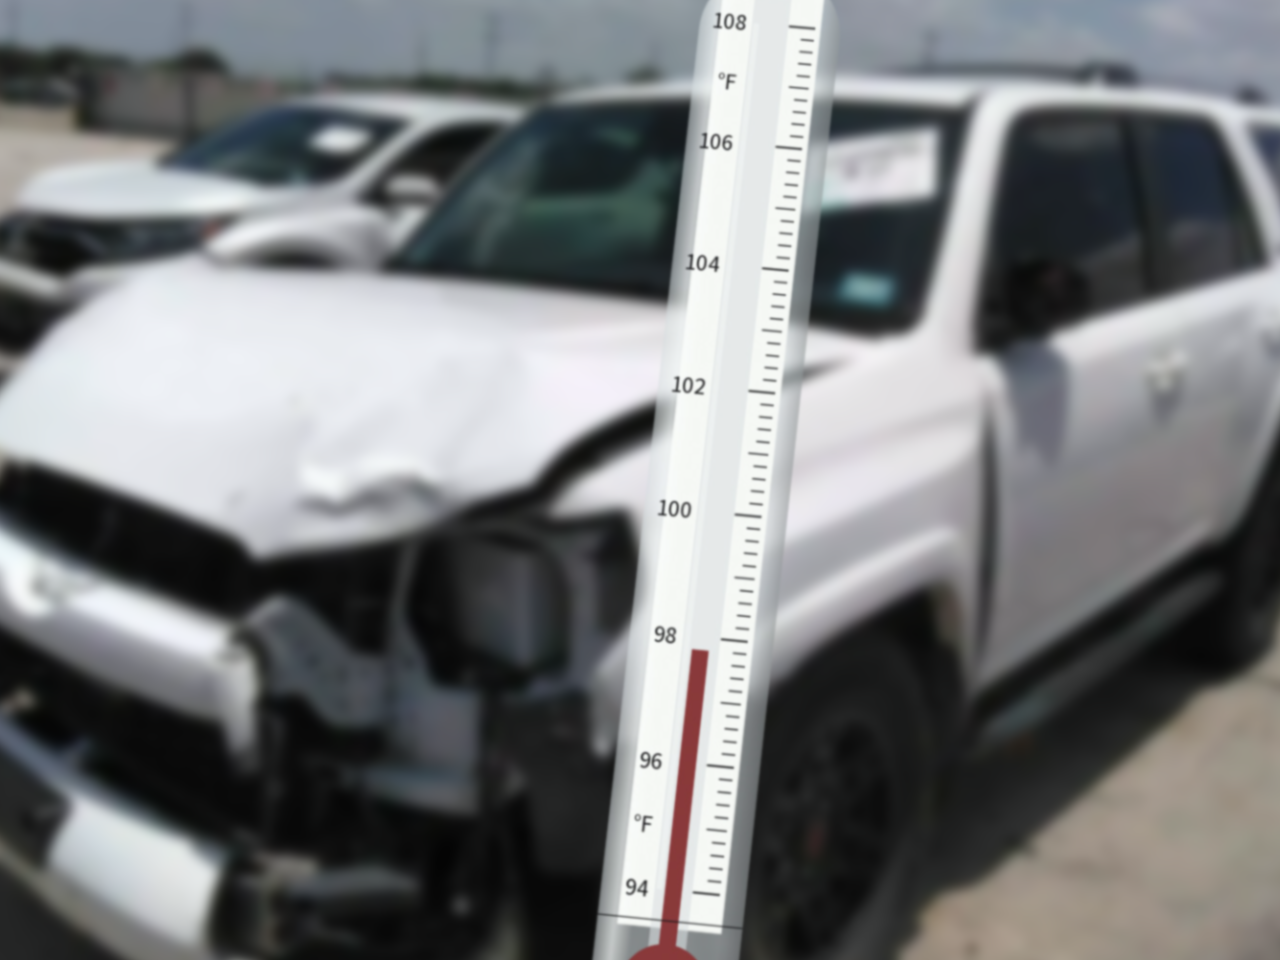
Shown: 97.8 °F
